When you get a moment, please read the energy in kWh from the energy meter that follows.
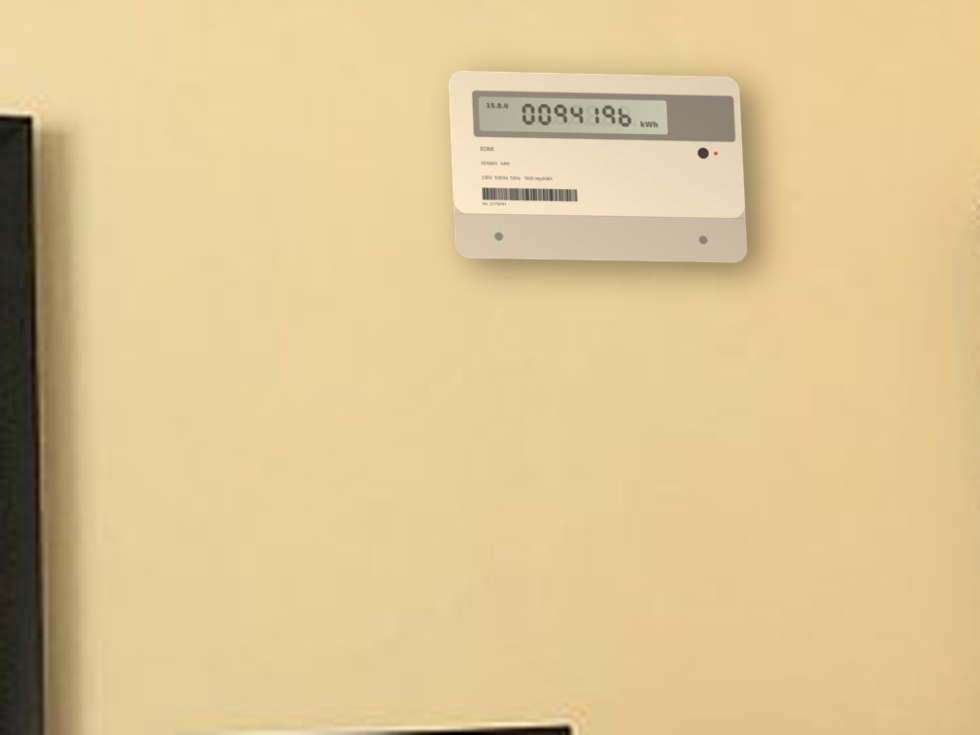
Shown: 94196 kWh
